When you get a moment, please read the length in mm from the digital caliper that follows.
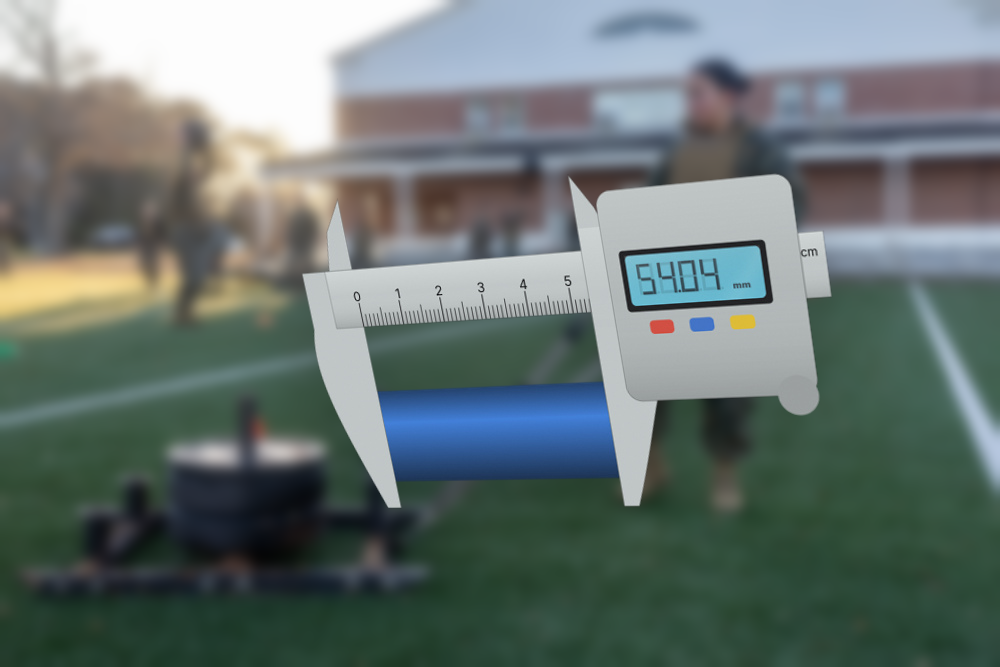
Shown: 54.04 mm
